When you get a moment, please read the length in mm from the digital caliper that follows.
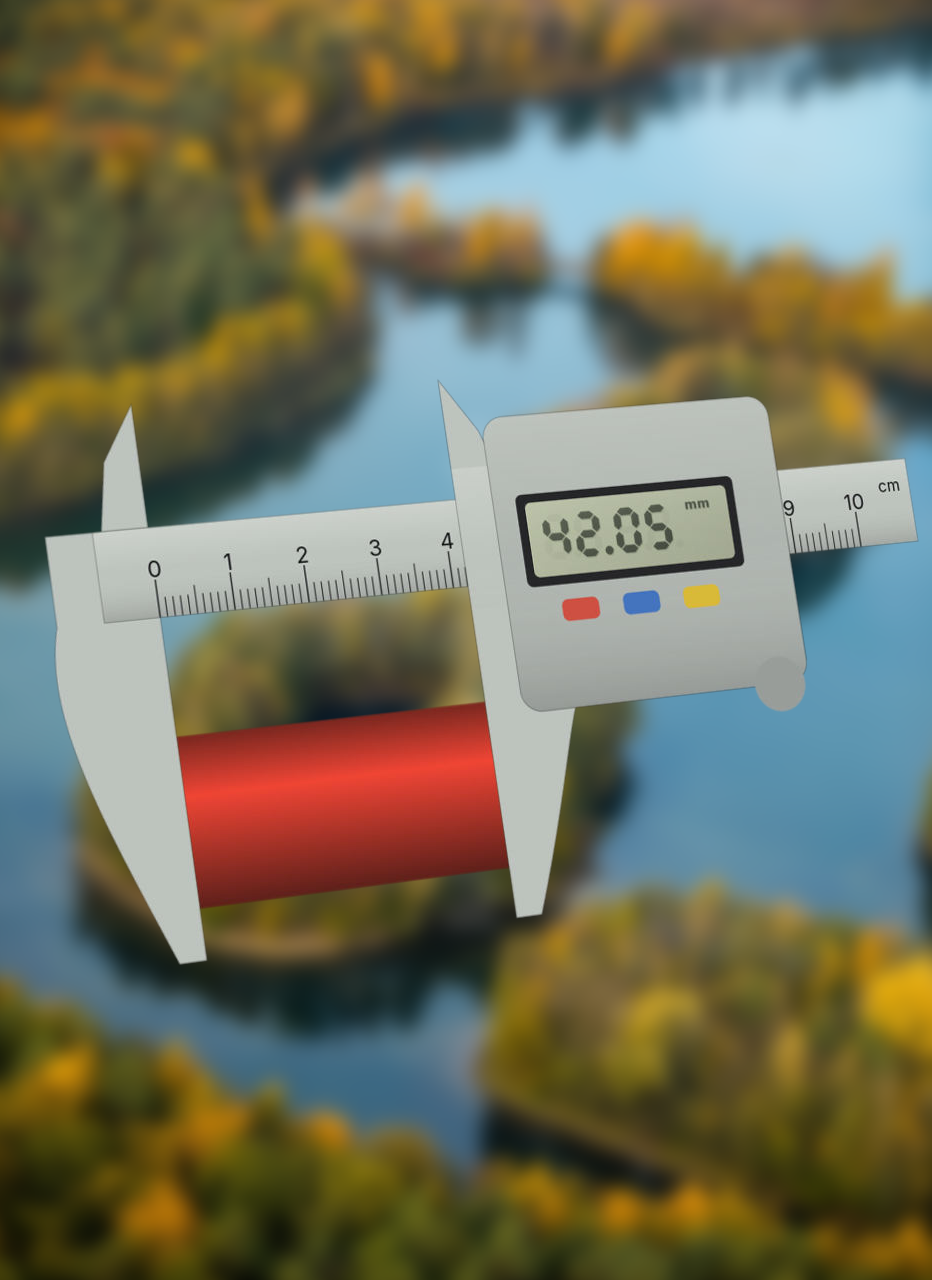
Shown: 42.05 mm
